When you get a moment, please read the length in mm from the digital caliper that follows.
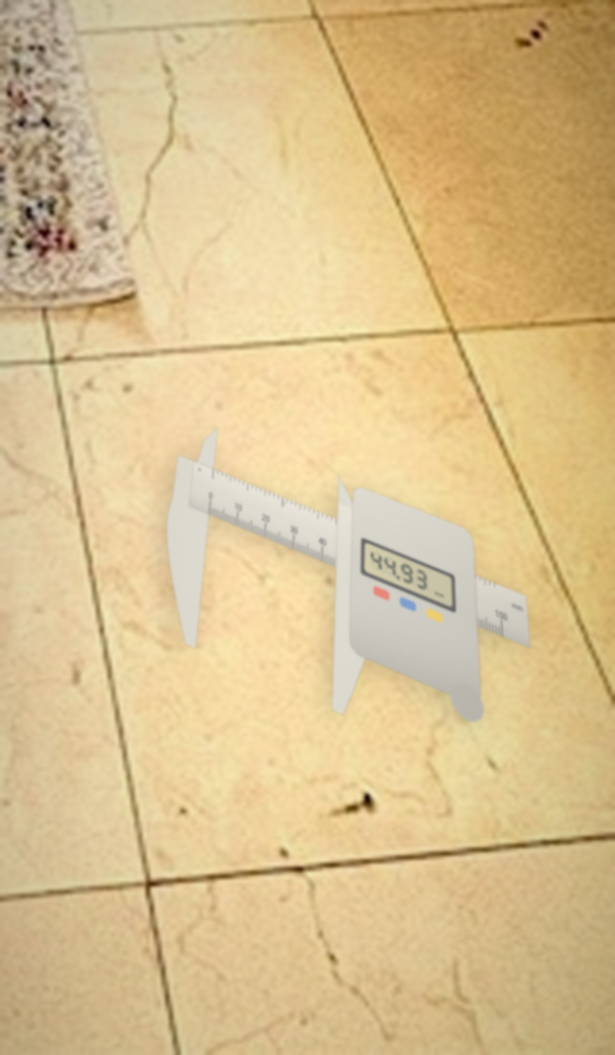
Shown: 44.93 mm
